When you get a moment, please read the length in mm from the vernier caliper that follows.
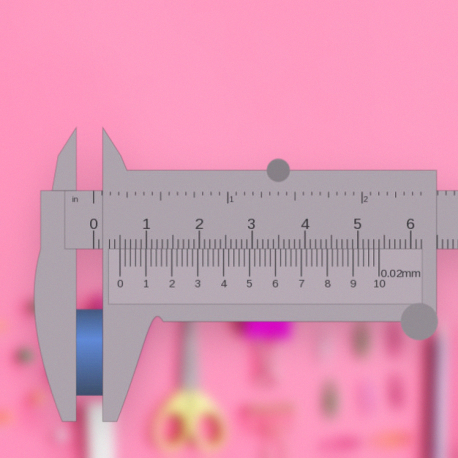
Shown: 5.0 mm
